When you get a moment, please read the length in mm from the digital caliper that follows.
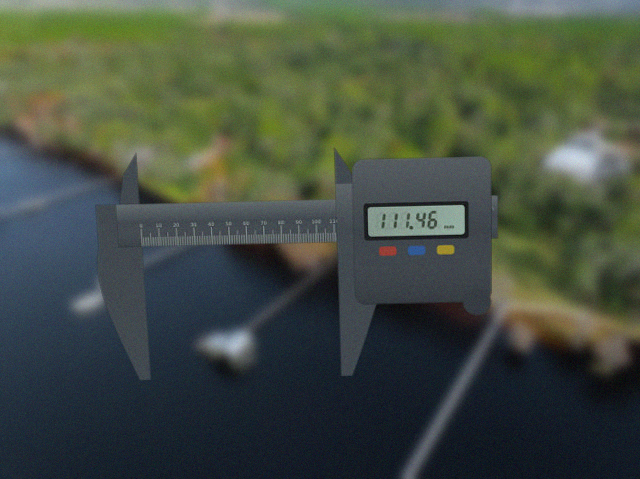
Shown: 111.46 mm
